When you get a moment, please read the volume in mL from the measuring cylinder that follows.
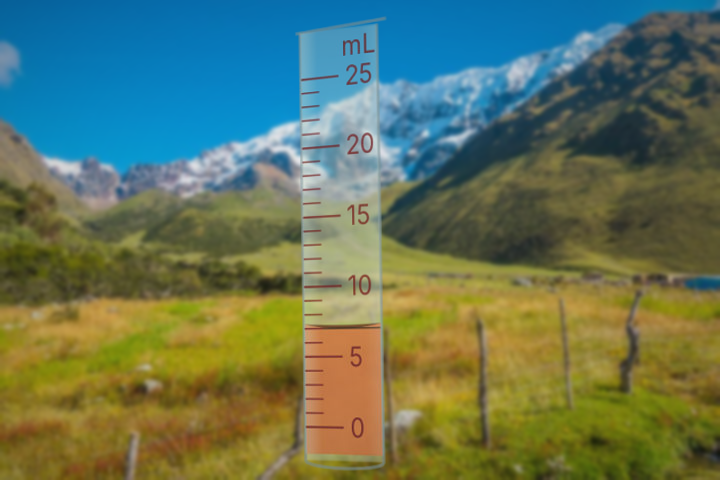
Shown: 7 mL
